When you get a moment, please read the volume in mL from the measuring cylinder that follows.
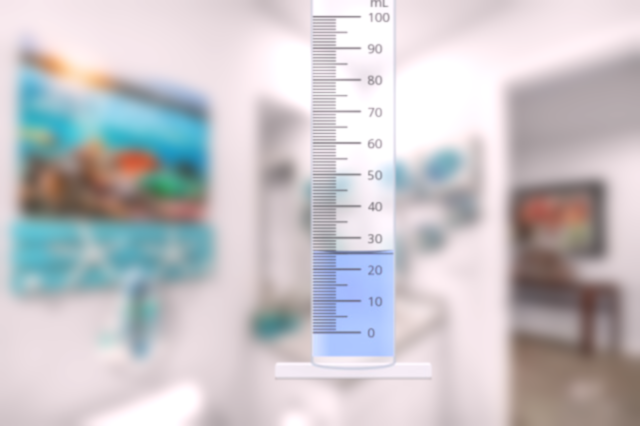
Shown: 25 mL
